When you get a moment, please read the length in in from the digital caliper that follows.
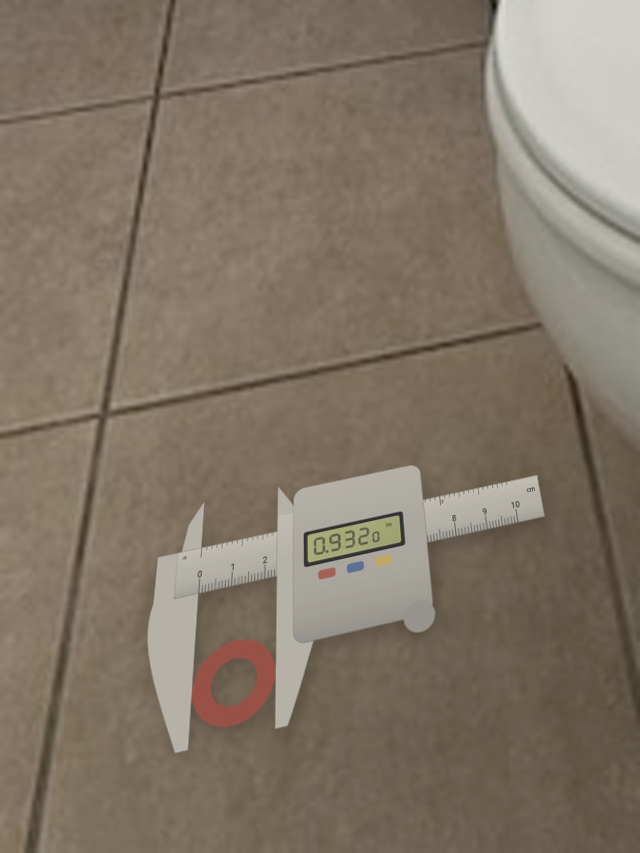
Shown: 0.9320 in
